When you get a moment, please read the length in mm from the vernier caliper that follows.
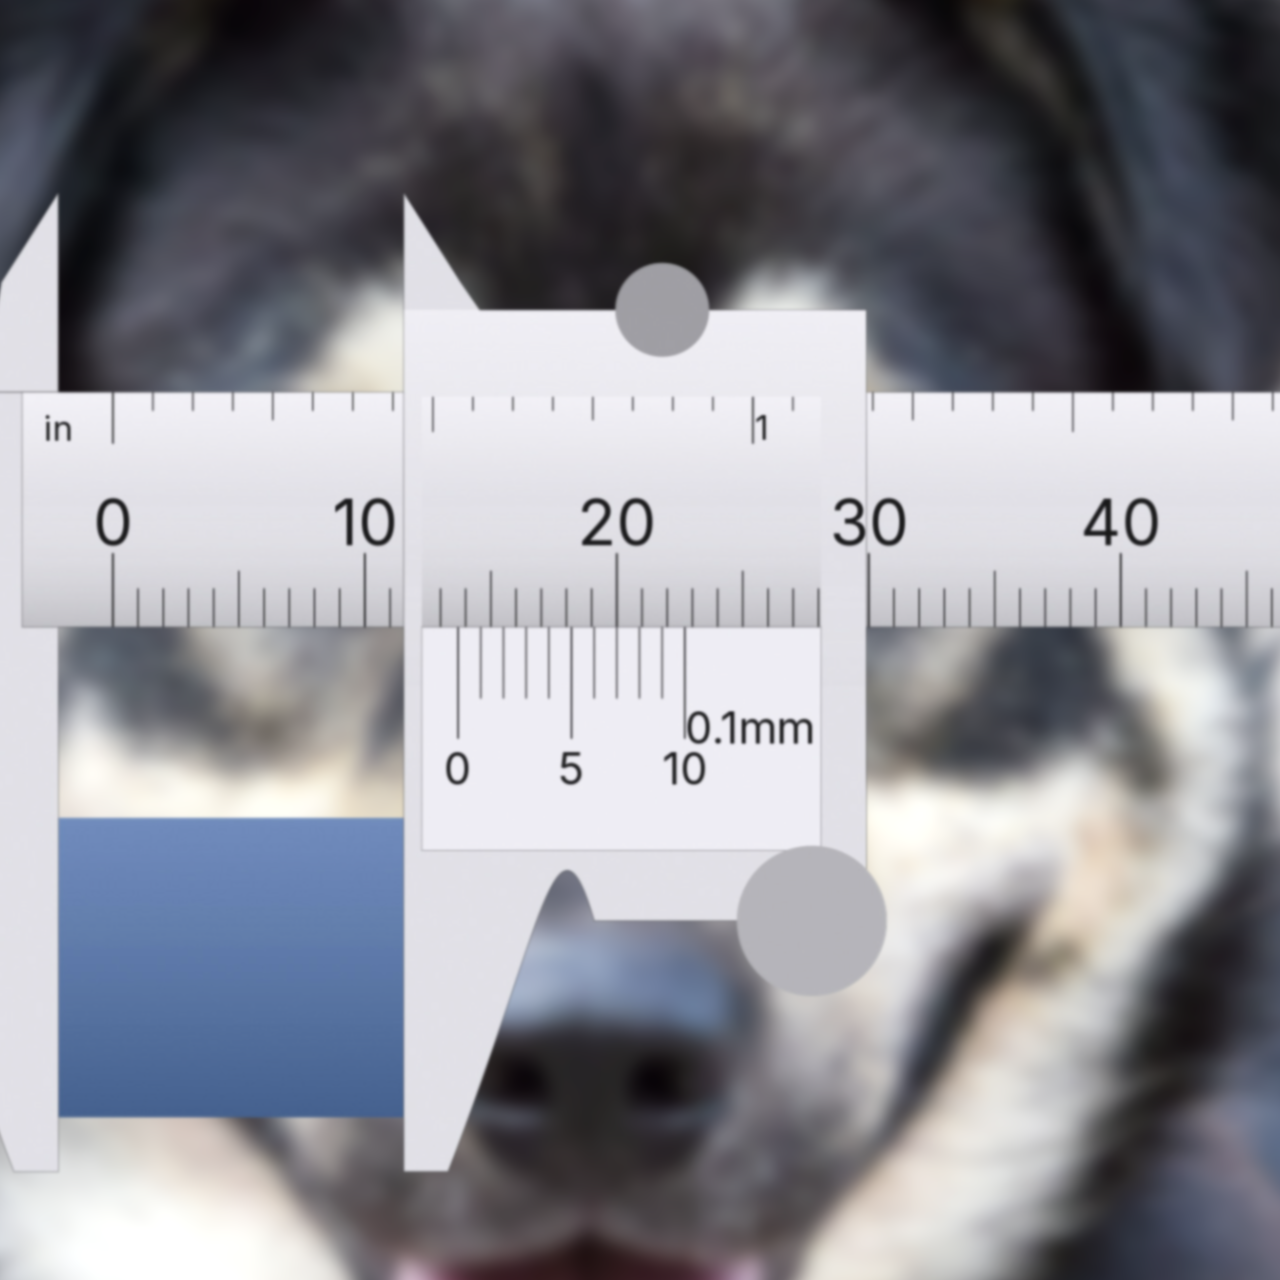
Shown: 13.7 mm
